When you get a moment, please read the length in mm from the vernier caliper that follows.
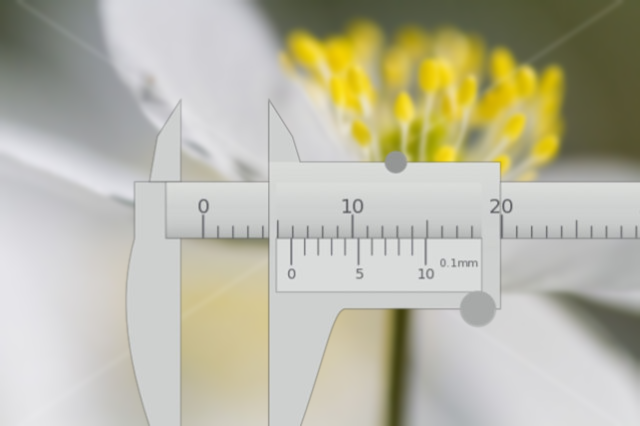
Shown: 5.9 mm
